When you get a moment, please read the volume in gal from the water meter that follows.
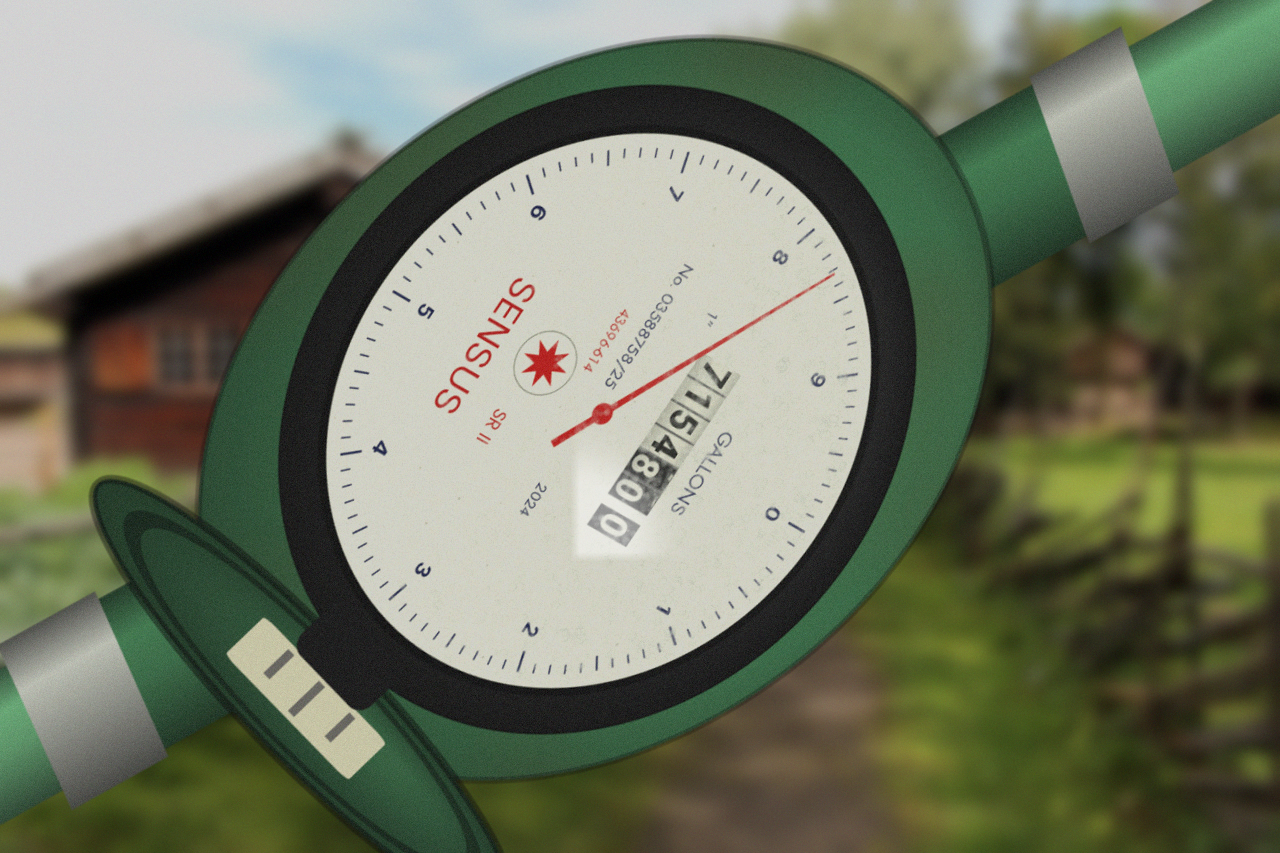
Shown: 7154798.3 gal
